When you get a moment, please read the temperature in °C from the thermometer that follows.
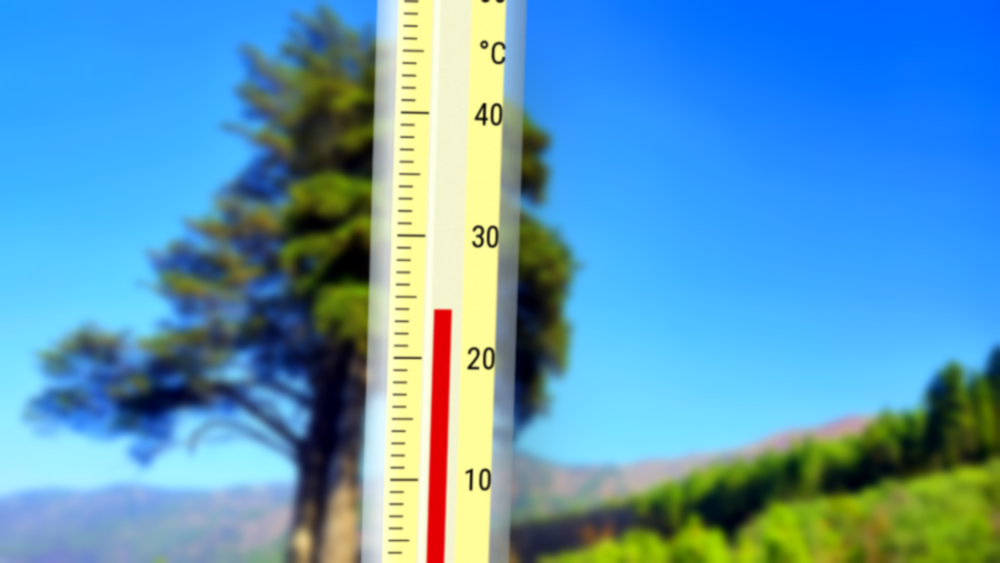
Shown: 24 °C
